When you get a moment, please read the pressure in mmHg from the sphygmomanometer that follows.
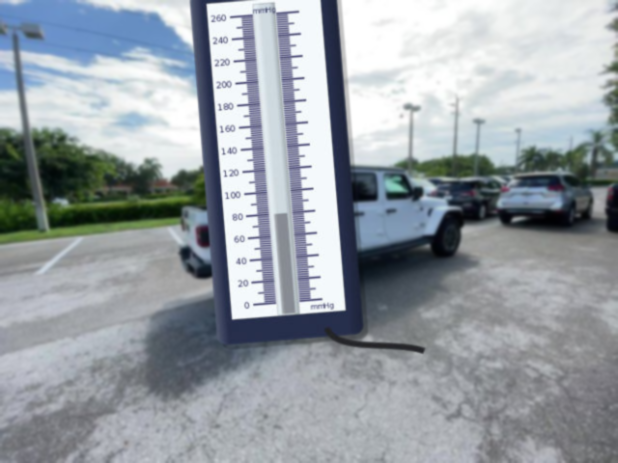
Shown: 80 mmHg
